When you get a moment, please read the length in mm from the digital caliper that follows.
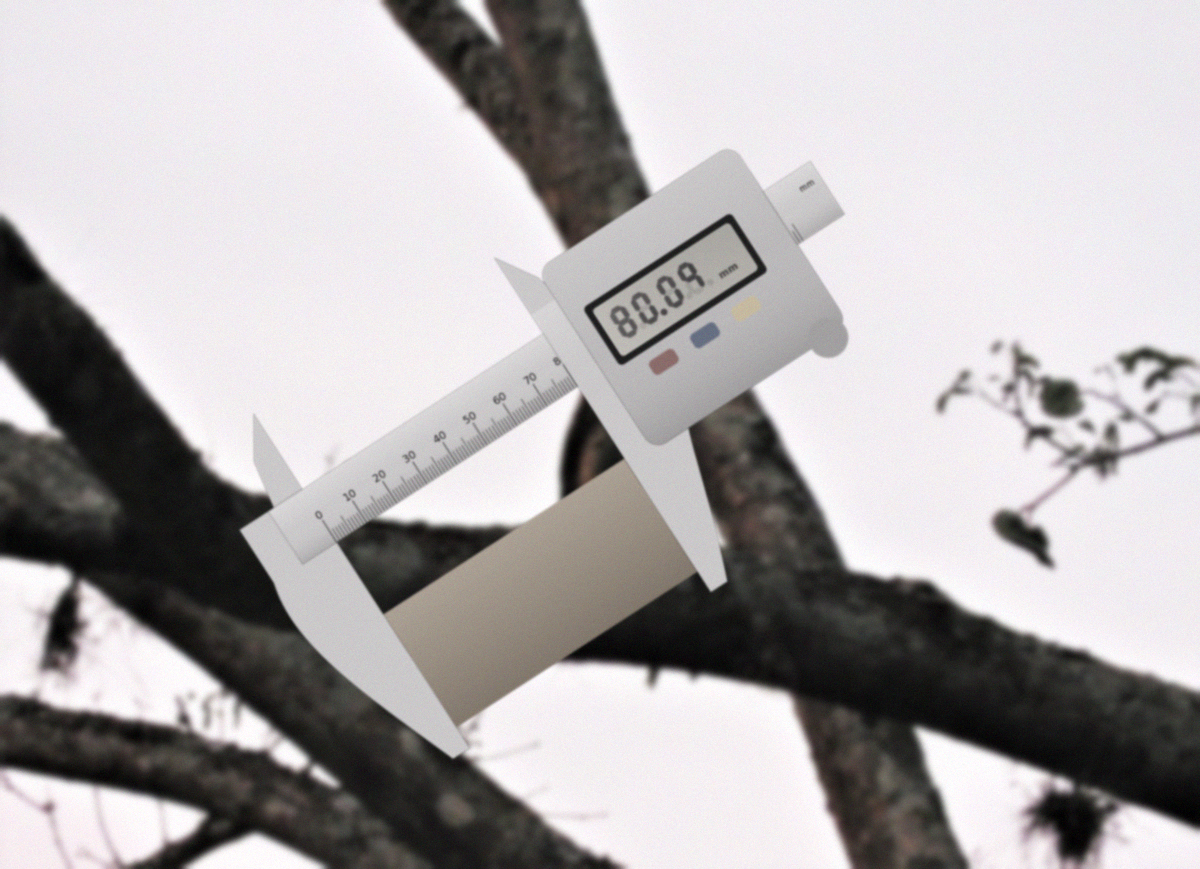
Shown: 80.09 mm
